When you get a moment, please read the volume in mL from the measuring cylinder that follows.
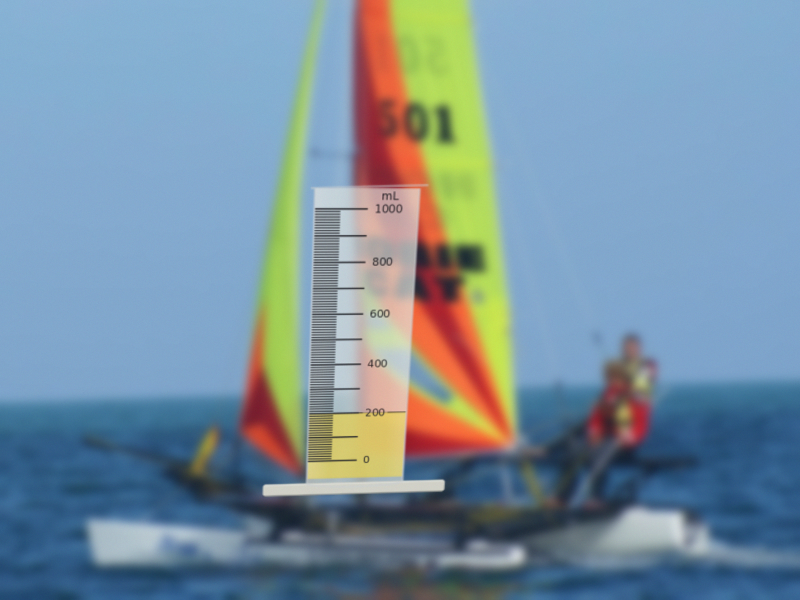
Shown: 200 mL
